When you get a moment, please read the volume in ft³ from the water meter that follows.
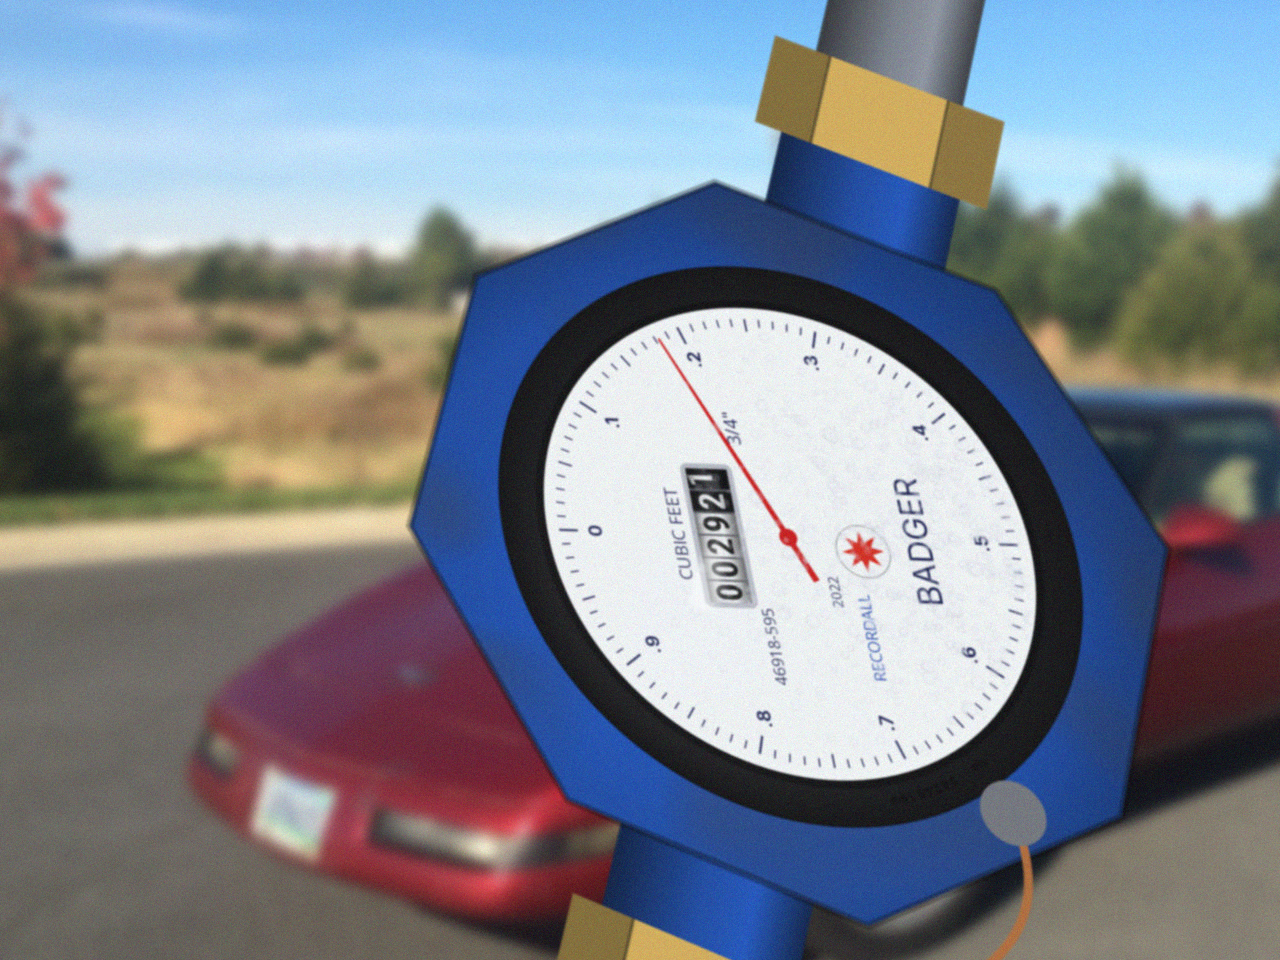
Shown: 2921.18 ft³
